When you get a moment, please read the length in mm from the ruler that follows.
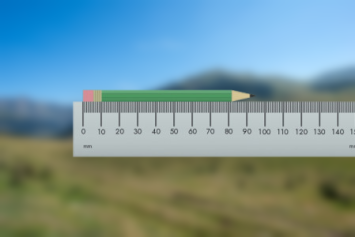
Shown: 95 mm
